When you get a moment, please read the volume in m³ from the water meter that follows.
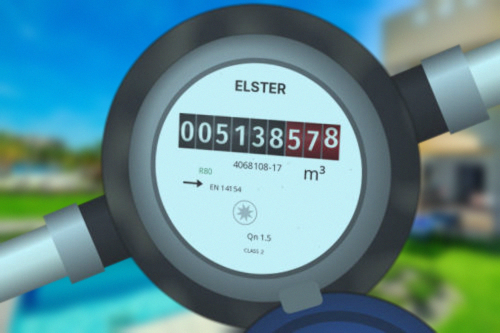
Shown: 5138.578 m³
